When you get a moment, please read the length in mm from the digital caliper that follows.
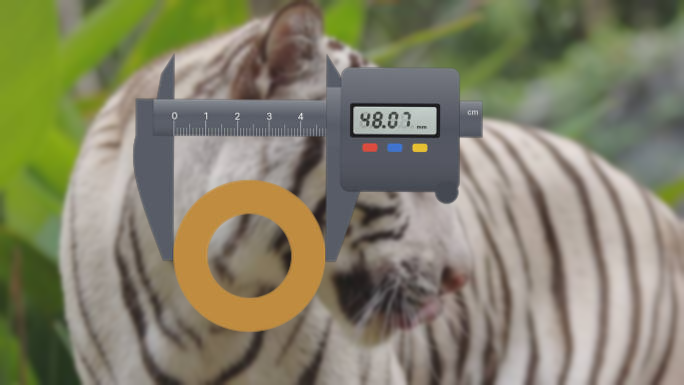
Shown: 48.07 mm
